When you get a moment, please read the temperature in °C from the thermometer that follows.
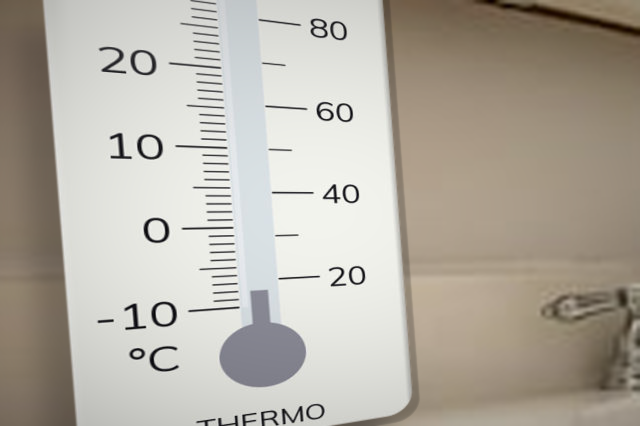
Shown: -8 °C
